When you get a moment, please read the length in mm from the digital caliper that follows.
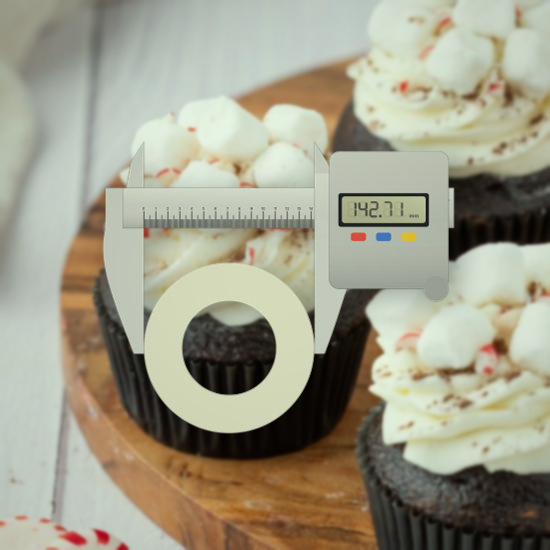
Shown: 142.71 mm
